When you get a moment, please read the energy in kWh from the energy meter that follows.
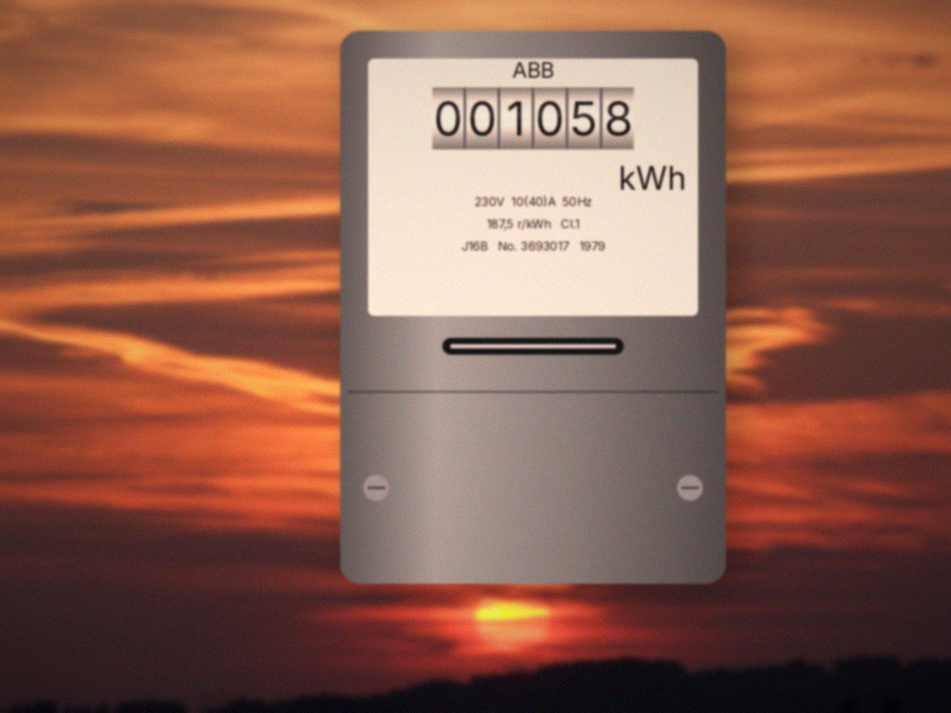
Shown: 1058 kWh
